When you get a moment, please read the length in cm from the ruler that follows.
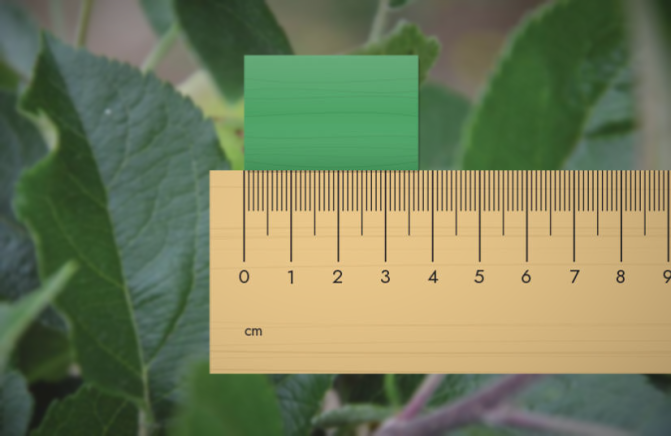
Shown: 3.7 cm
